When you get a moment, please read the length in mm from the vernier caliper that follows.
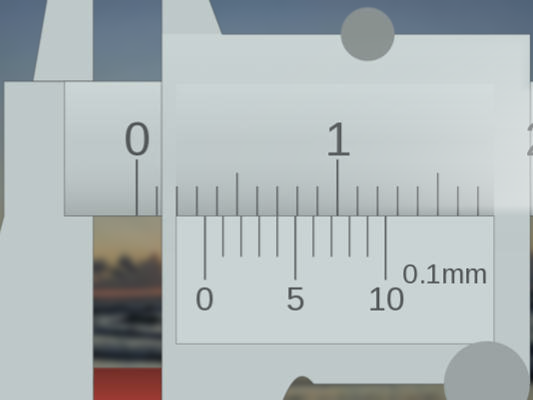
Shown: 3.4 mm
